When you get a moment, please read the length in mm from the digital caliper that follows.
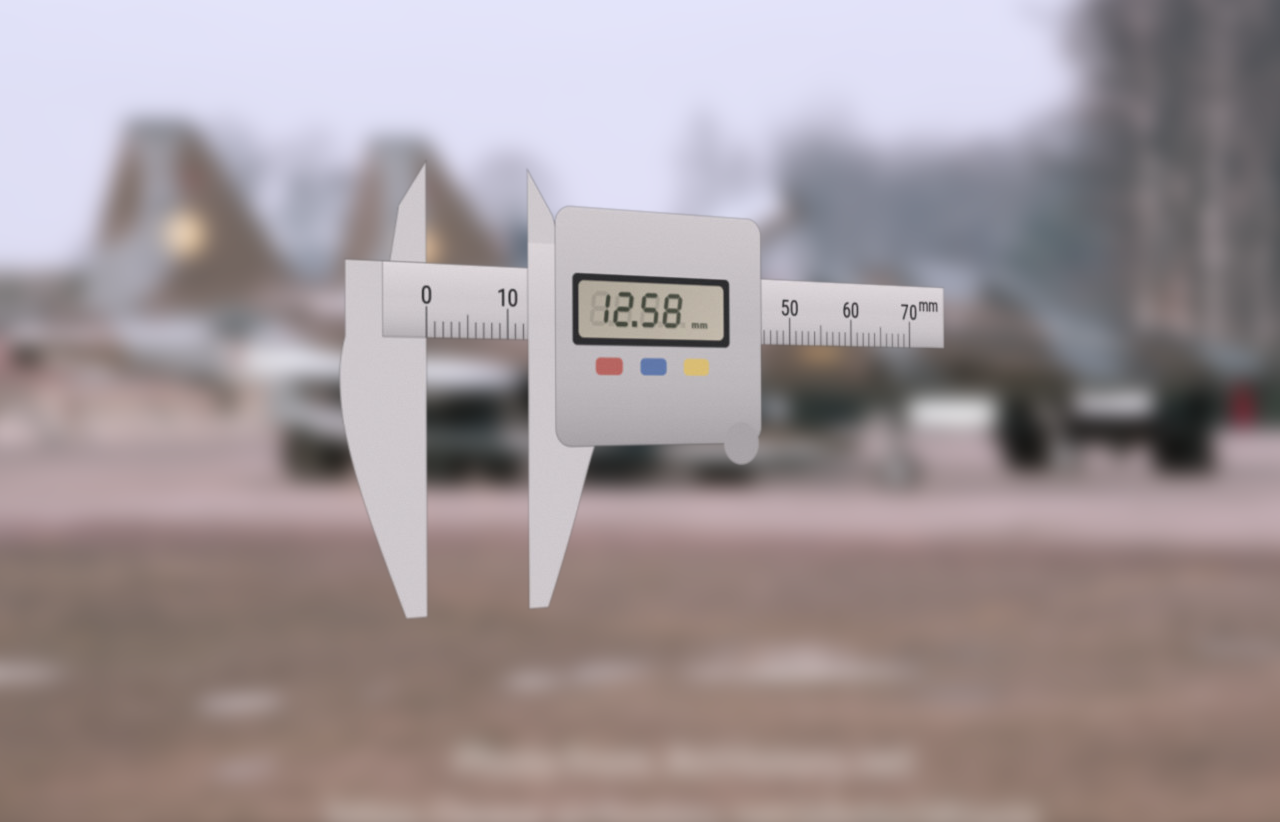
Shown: 12.58 mm
